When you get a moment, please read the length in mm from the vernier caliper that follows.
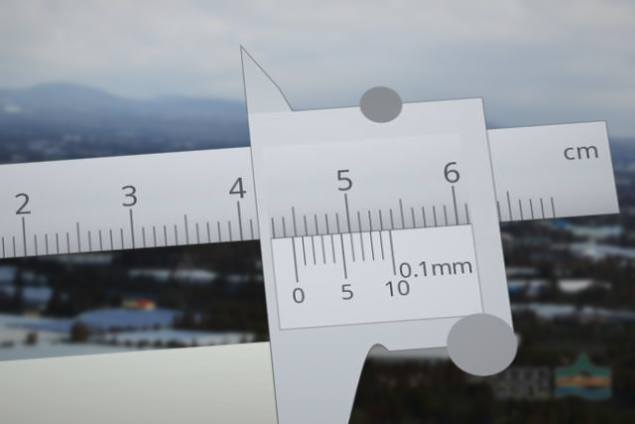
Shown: 44.7 mm
